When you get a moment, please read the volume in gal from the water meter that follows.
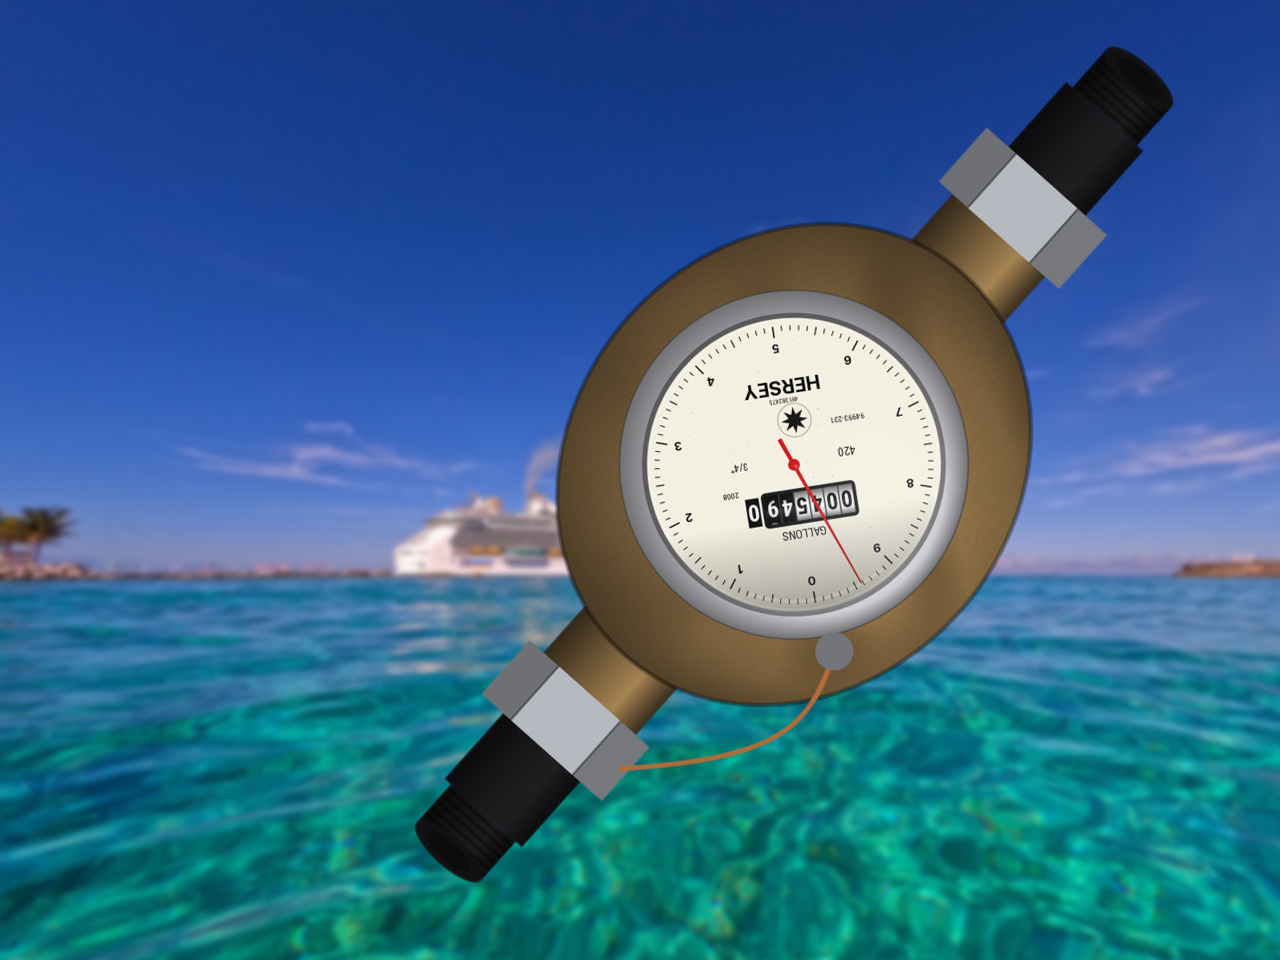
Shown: 45489.4 gal
